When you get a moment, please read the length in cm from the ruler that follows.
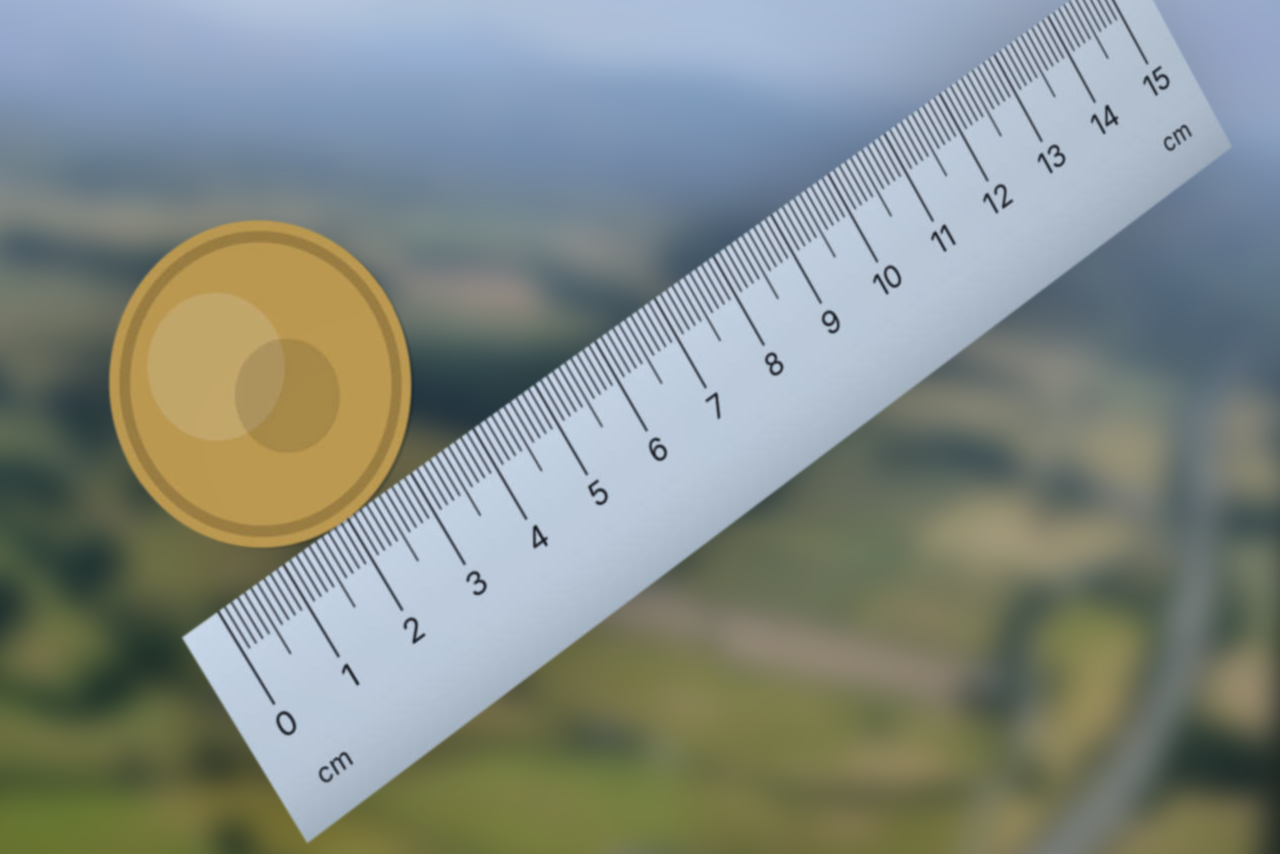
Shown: 3.9 cm
